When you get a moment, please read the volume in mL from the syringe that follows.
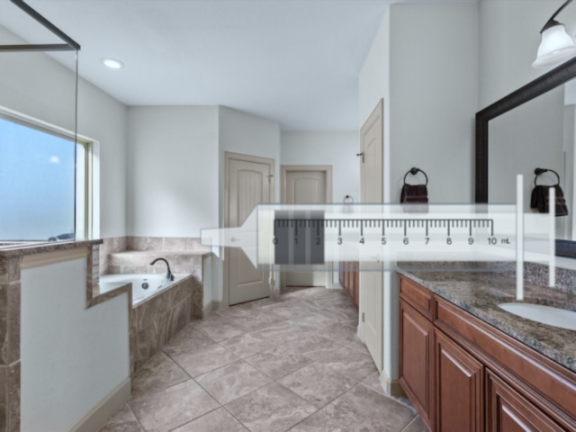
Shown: 0 mL
